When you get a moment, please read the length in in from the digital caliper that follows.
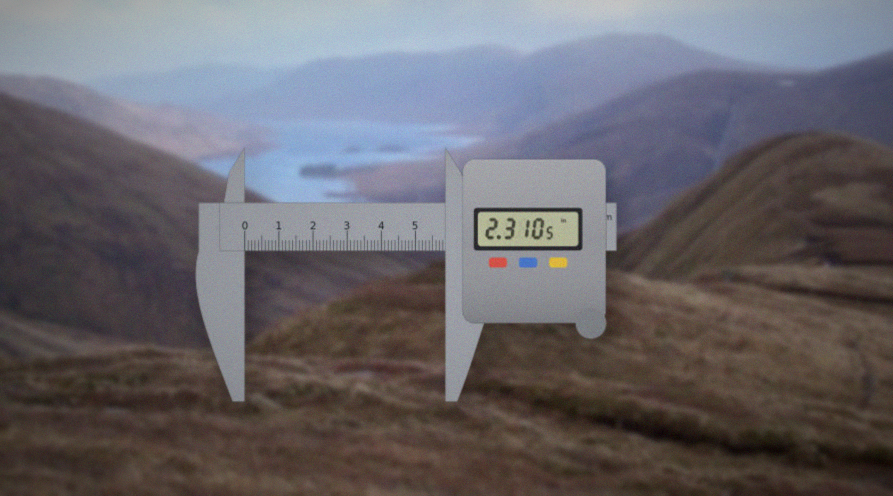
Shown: 2.3105 in
